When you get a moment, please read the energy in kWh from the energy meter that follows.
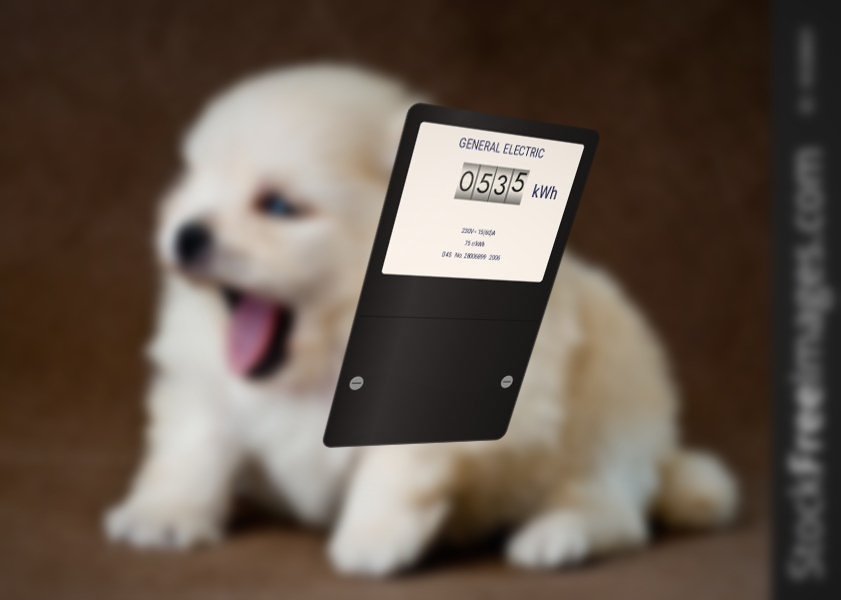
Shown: 535 kWh
